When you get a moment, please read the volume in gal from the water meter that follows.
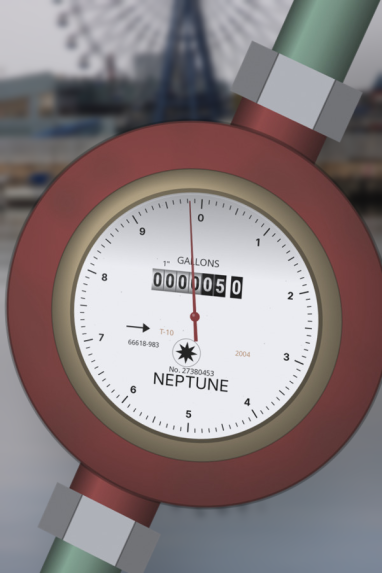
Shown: 49.8 gal
